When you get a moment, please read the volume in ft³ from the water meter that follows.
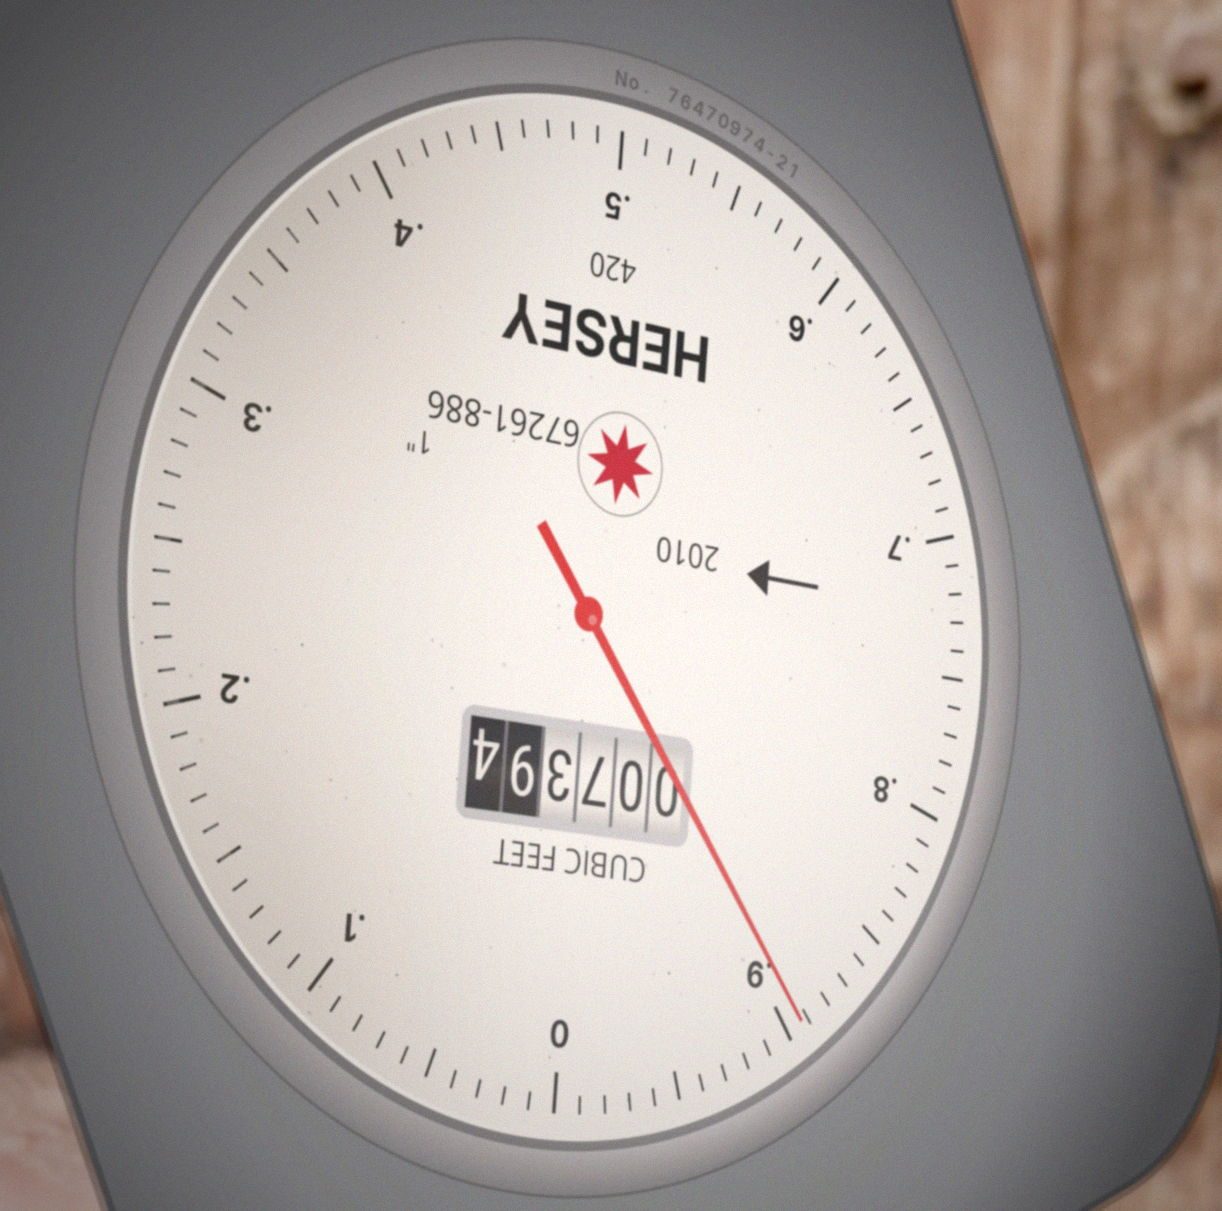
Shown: 7393.89 ft³
